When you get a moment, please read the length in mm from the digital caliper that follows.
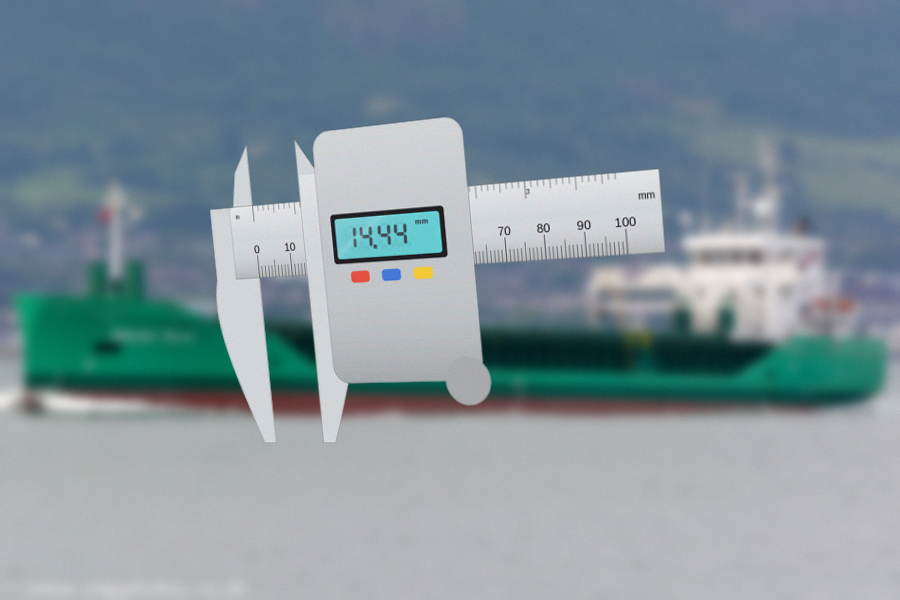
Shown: 14.44 mm
